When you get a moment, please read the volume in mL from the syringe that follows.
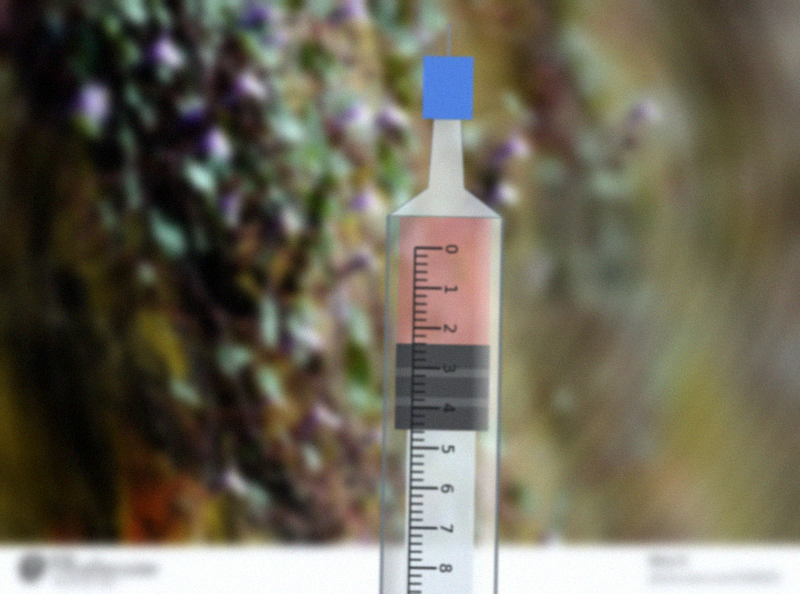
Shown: 2.4 mL
